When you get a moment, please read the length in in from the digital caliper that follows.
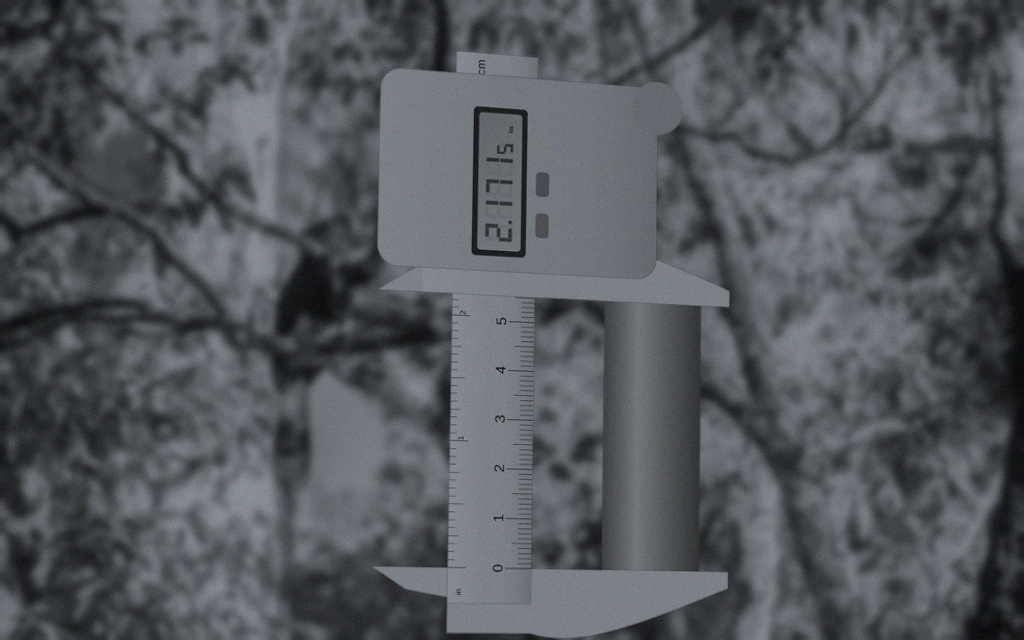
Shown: 2.1715 in
